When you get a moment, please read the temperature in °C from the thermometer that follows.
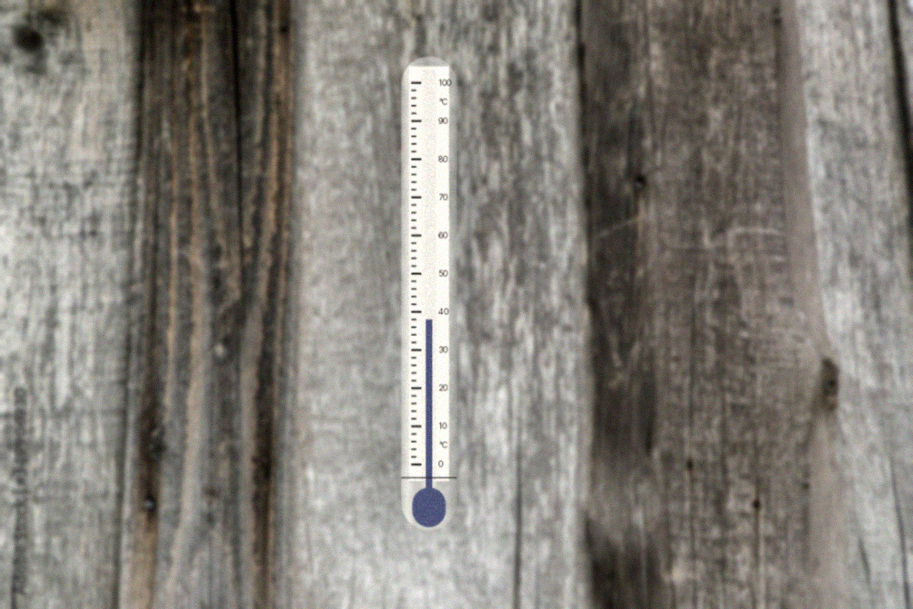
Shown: 38 °C
